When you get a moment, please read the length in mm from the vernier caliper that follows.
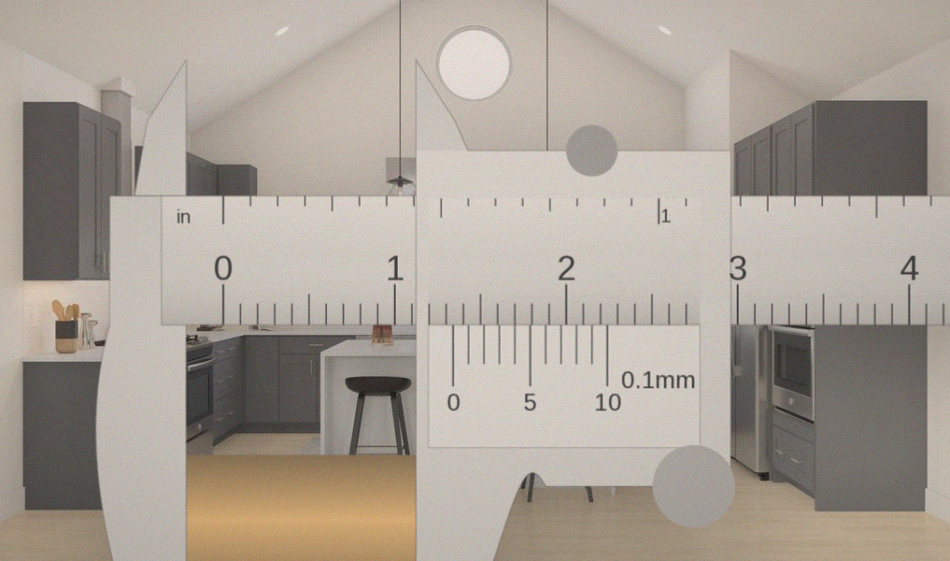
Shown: 13.4 mm
